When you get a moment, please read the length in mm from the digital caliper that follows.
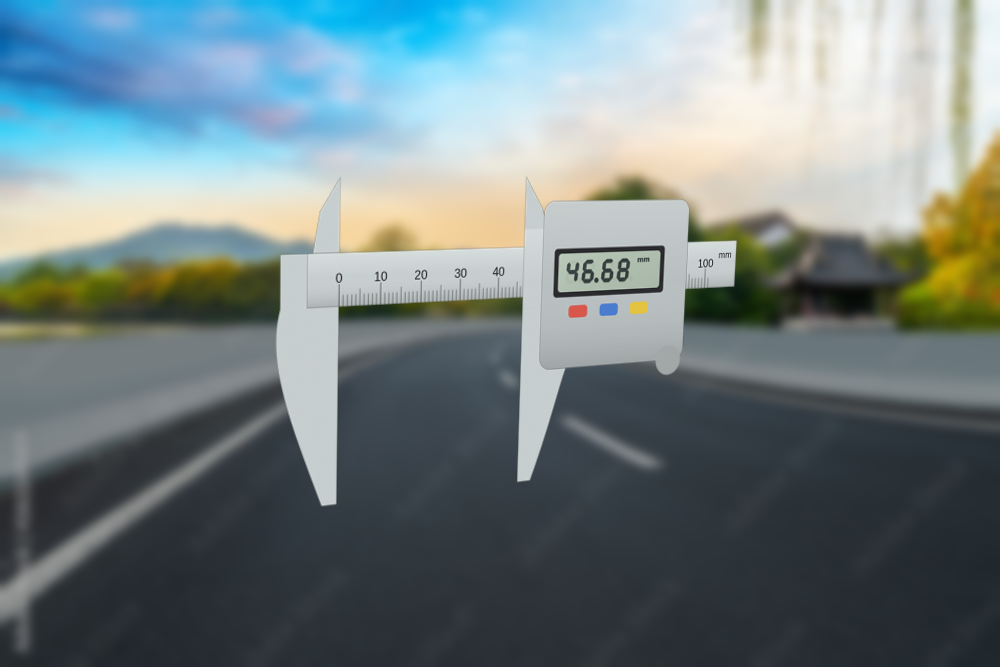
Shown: 46.68 mm
